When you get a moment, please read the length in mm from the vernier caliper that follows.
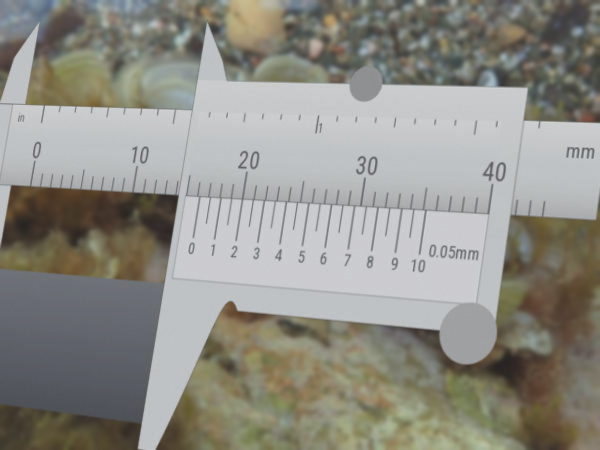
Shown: 16.2 mm
